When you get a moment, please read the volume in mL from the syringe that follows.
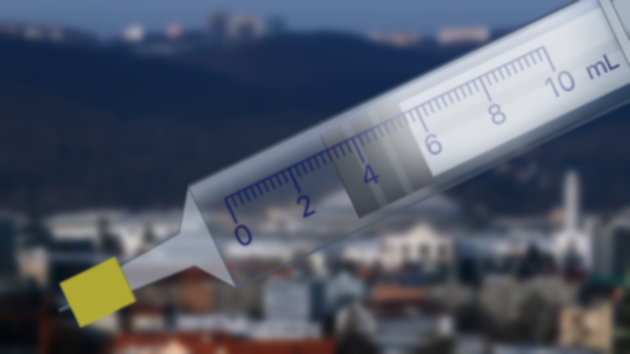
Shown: 3.2 mL
